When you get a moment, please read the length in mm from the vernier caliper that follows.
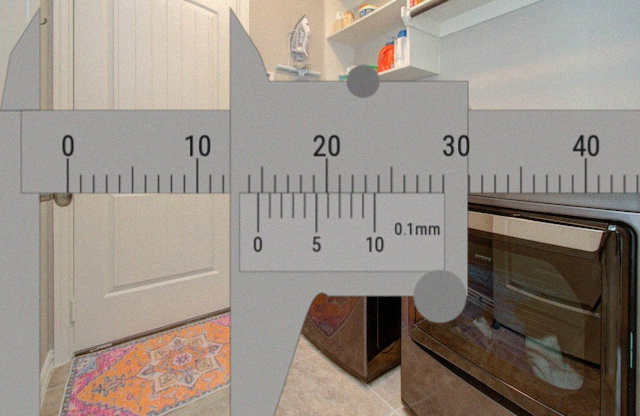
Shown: 14.7 mm
